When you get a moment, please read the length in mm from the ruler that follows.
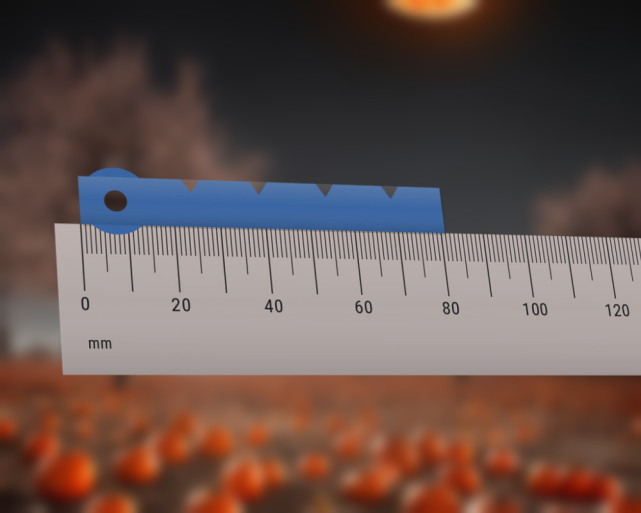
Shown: 81 mm
